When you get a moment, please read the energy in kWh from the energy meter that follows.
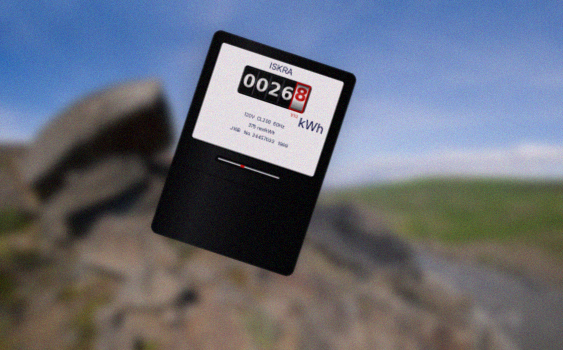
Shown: 26.8 kWh
